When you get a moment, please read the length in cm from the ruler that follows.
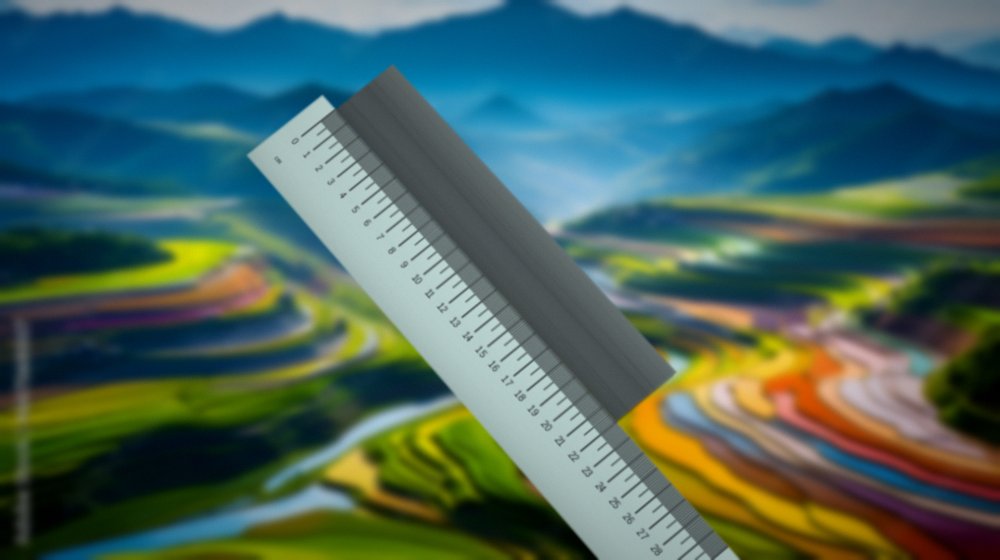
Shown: 22 cm
